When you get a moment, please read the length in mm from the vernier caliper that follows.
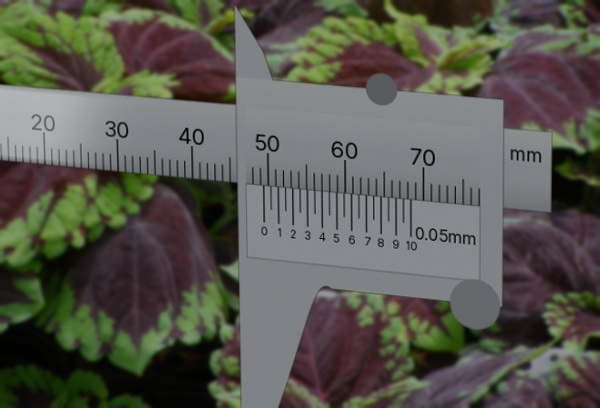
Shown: 49.4 mm
